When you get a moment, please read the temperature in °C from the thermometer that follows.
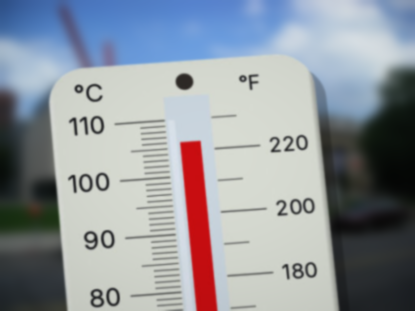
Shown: 106 °C
